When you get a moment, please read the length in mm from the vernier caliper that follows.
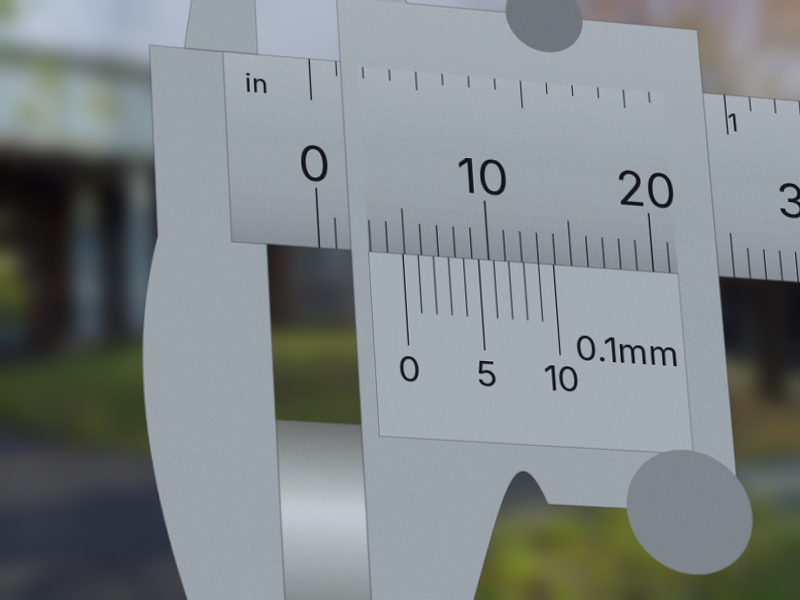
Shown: 4.9 mm
